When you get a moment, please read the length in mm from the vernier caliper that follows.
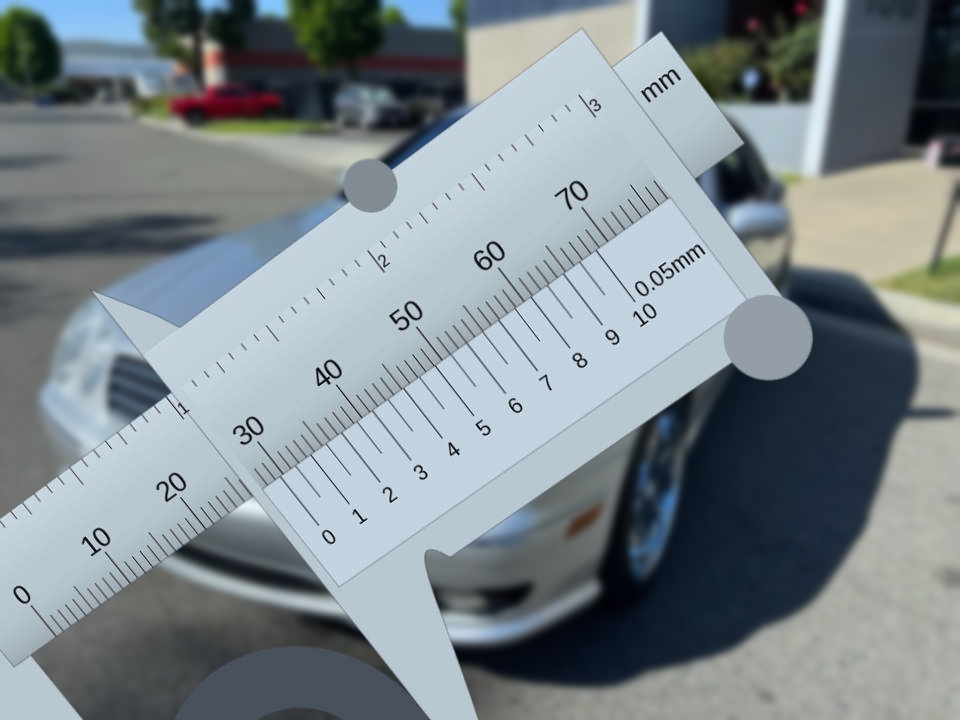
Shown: 29.6 mm
